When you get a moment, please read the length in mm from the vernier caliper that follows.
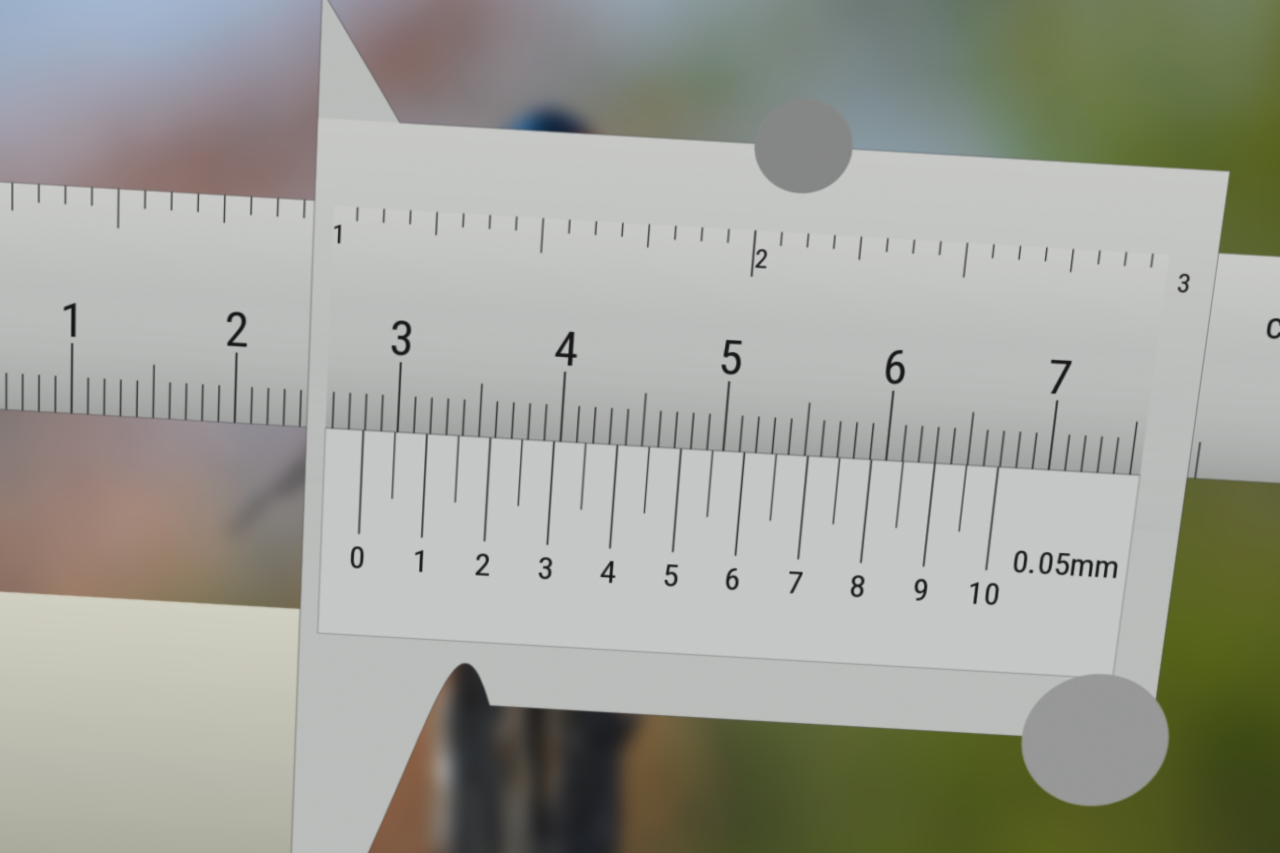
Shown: 27.9 mm
